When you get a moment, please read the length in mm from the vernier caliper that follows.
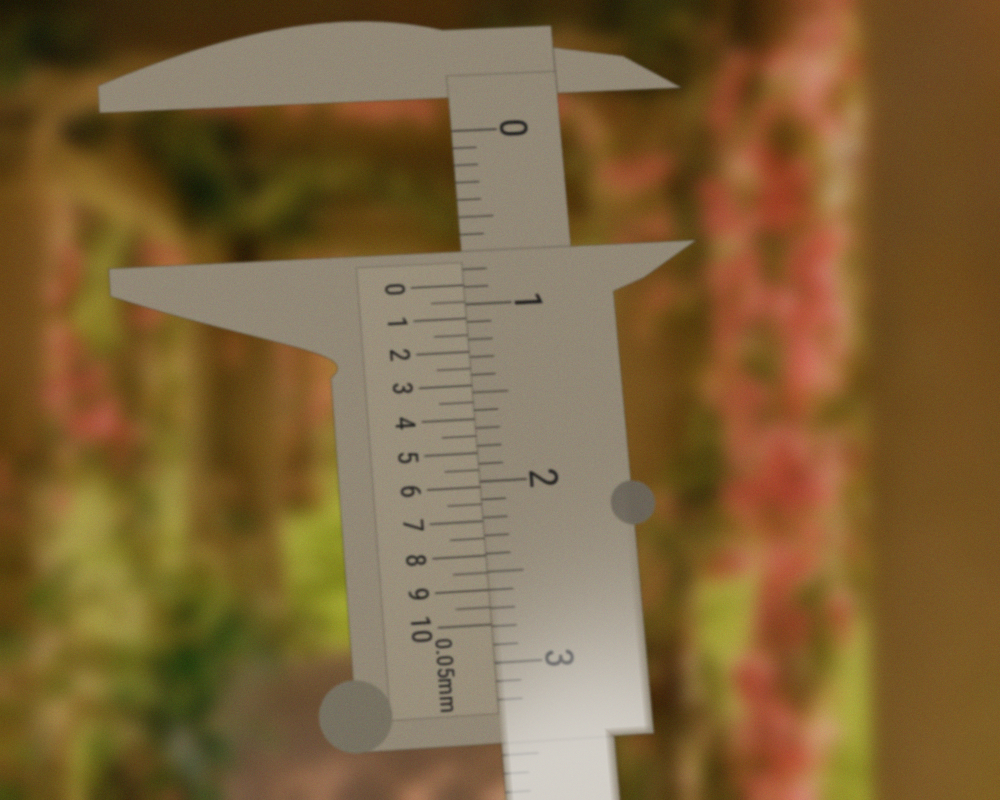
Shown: 8.9 mm
